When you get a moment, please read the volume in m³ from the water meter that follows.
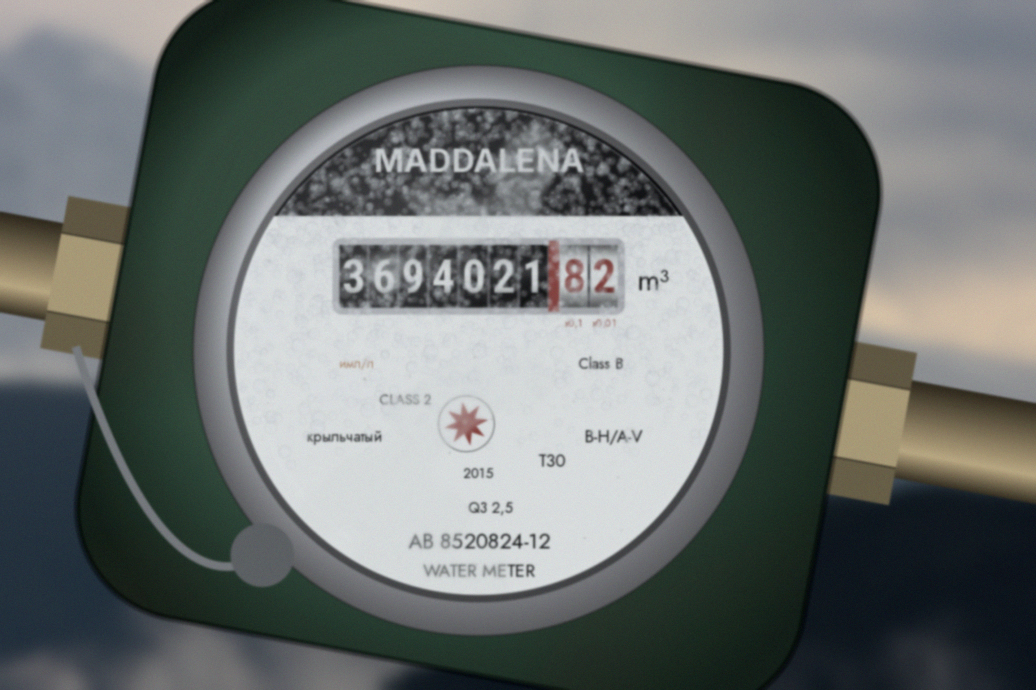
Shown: 3694021.82 m³
